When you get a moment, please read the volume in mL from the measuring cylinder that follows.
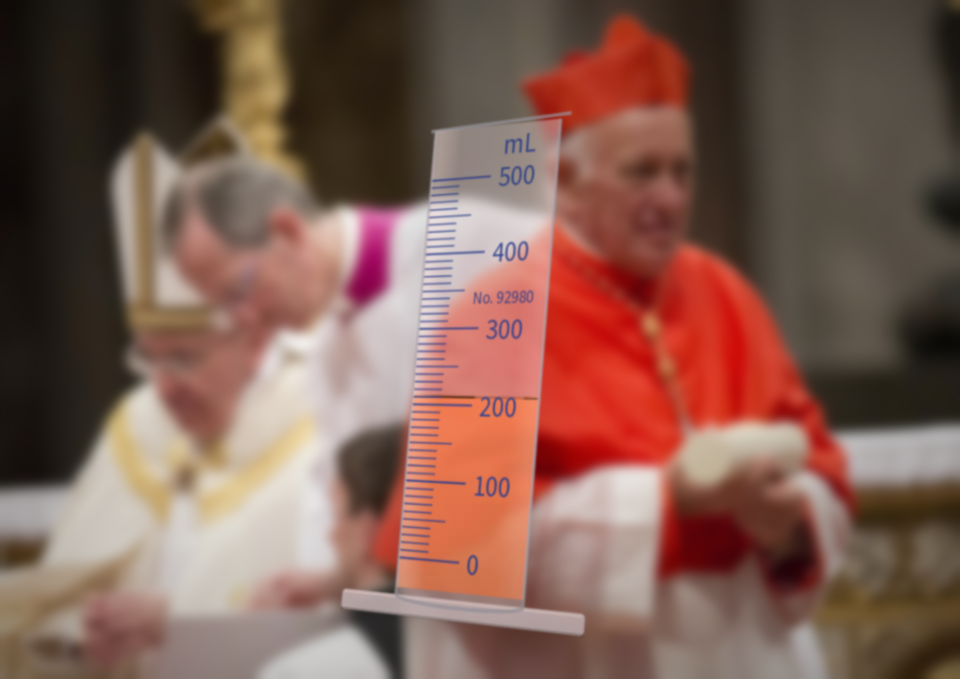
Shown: 210 mL
